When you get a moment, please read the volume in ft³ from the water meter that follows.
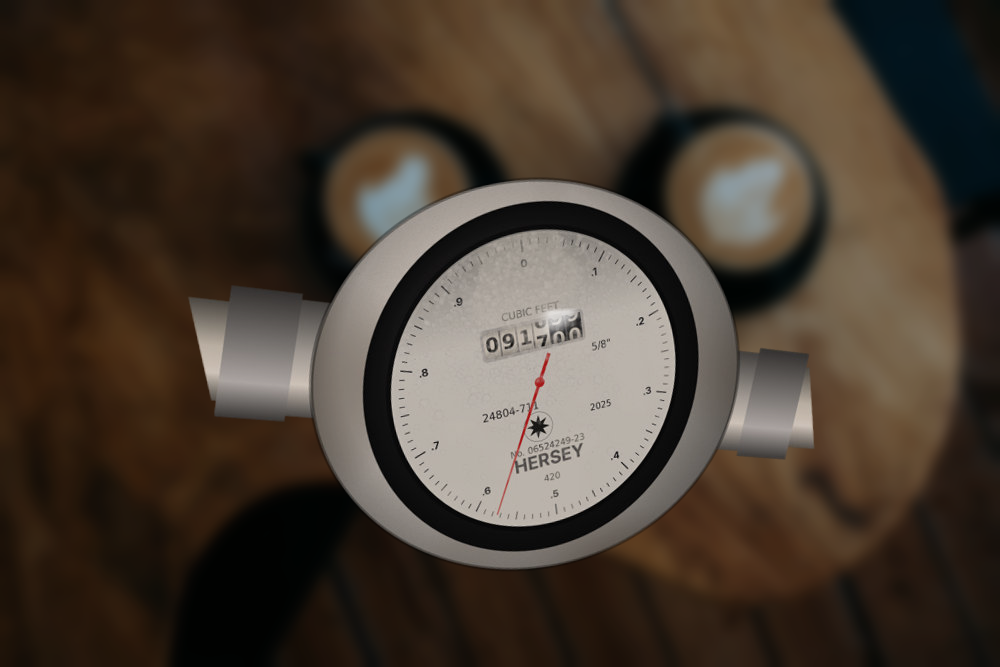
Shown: 91699.57 ft³
